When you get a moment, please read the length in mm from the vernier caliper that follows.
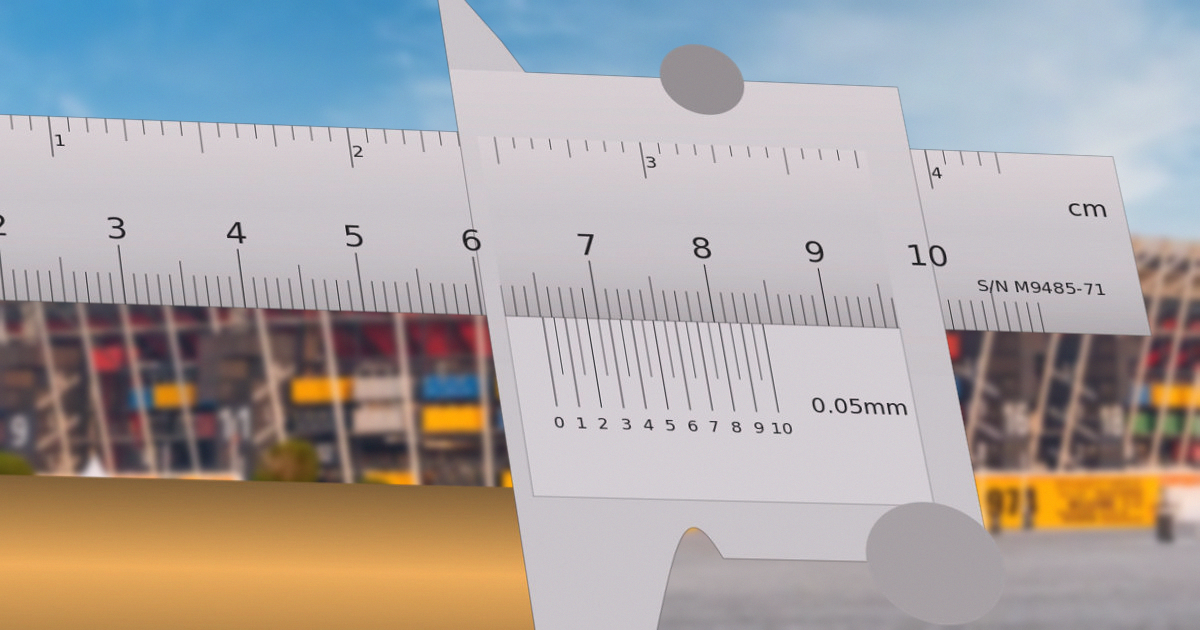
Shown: 65.2 mm
